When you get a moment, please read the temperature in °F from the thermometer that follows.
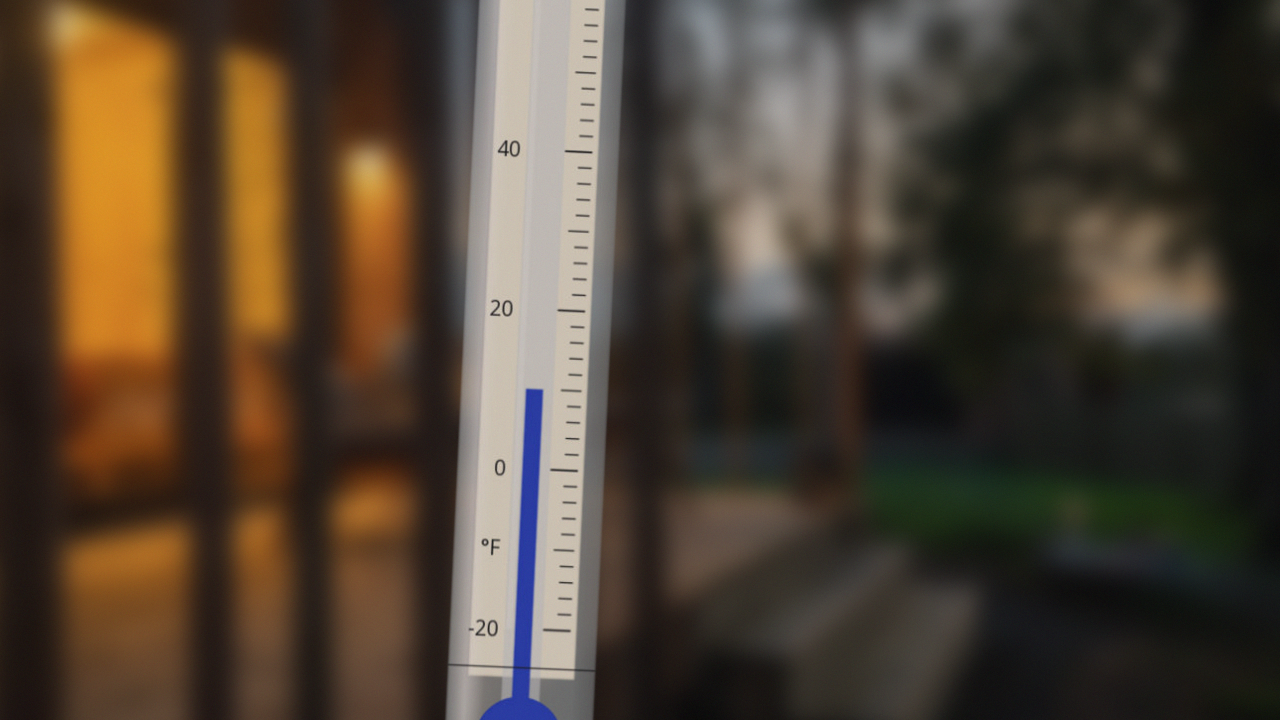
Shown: 10 °F
